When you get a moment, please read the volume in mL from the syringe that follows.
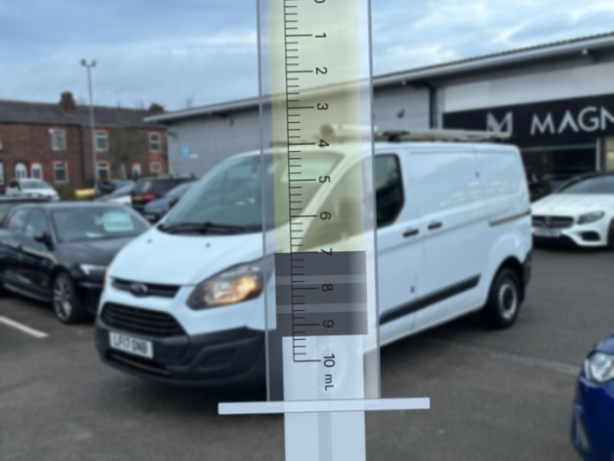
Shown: 7 mL
